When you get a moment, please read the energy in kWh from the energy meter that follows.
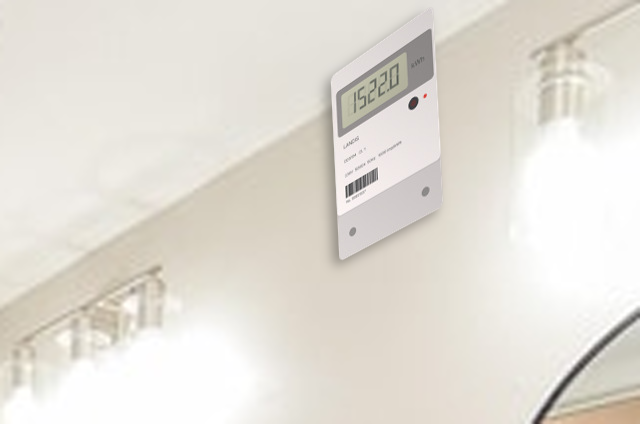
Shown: 1522.0 kWh
